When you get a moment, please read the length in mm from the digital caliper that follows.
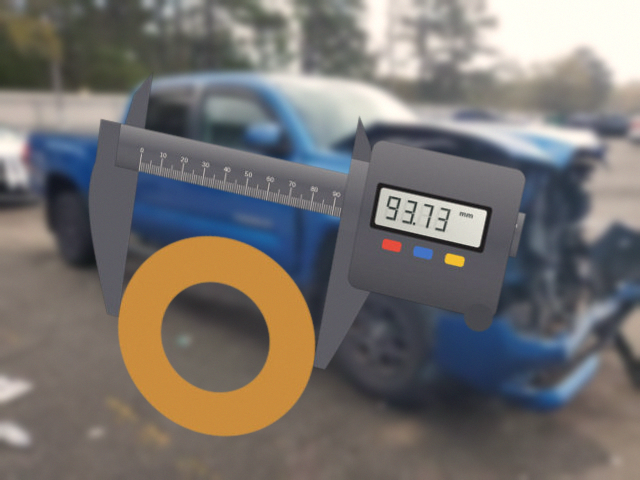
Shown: 93.73 mm
